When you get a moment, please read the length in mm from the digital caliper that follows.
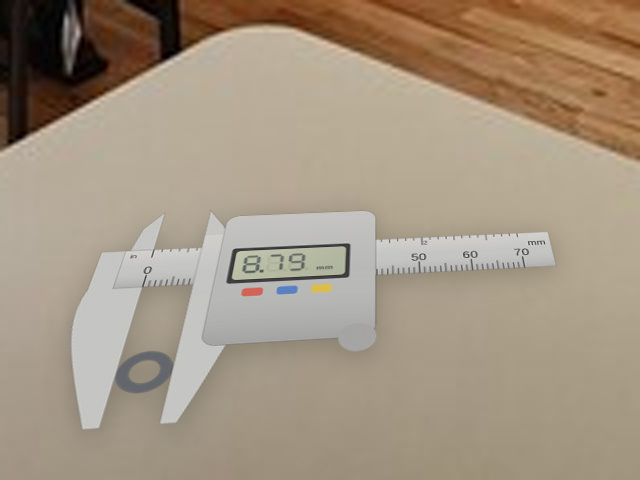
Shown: 8.79 mm
